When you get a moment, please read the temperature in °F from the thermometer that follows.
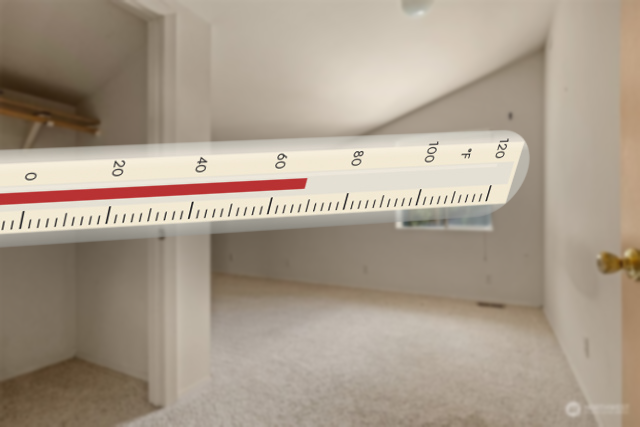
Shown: 68 °F
